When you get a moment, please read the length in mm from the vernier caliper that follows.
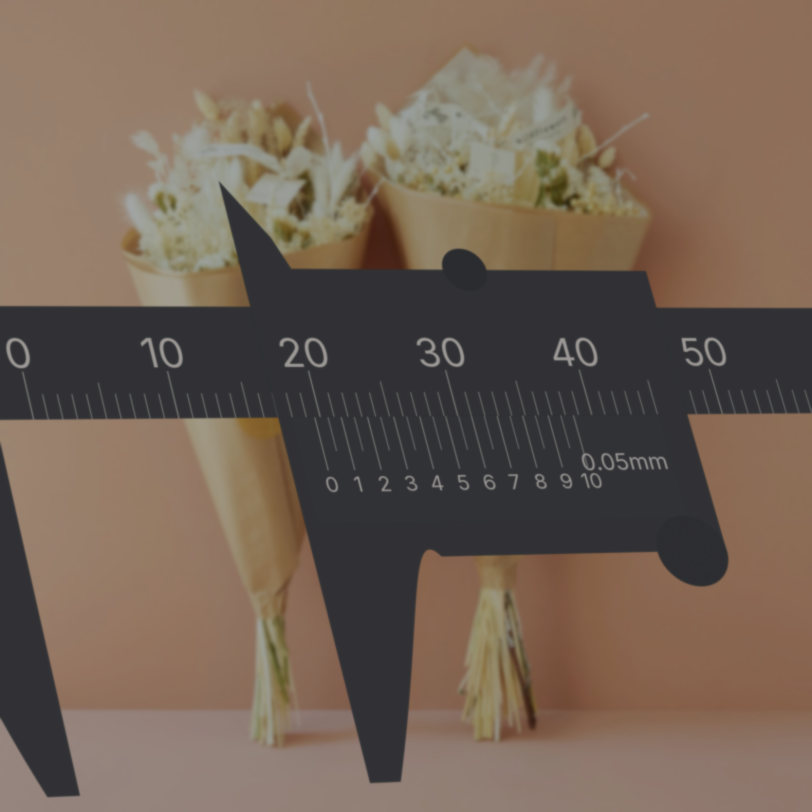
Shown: 19.6 mm
